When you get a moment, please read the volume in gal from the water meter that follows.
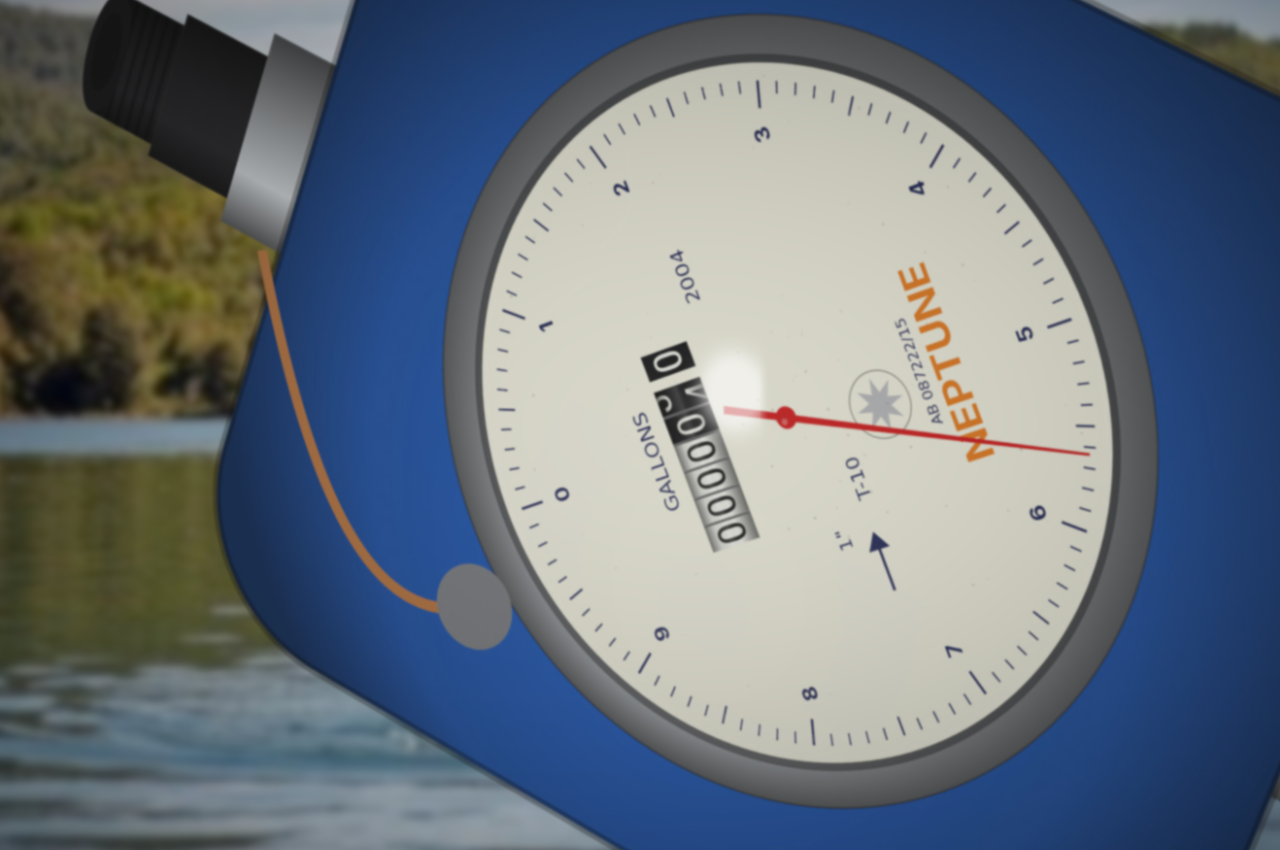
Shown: 35.6 gal
